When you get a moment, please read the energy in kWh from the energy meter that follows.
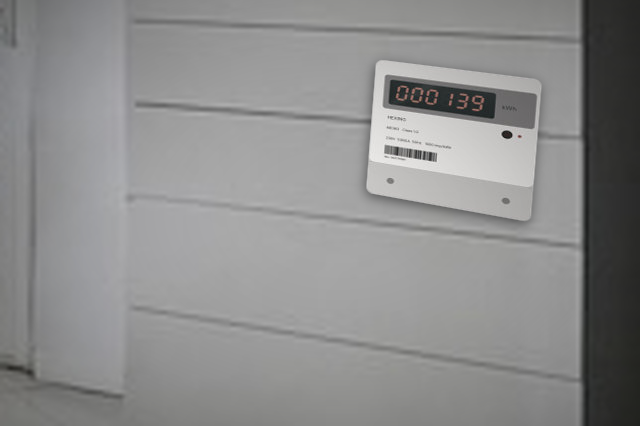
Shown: 139 kWh
